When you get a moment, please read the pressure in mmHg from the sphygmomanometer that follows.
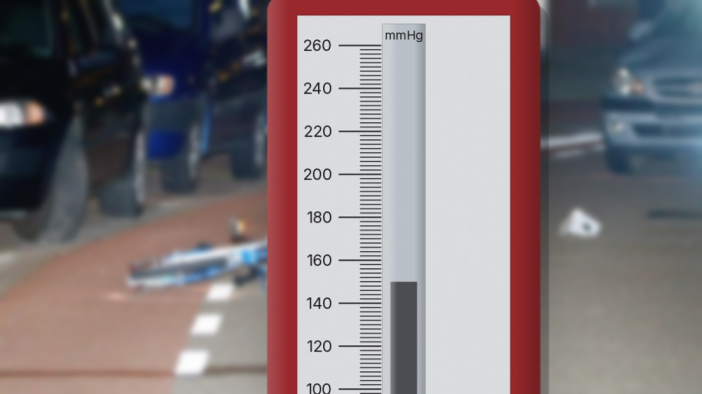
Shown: 150 mmHg
